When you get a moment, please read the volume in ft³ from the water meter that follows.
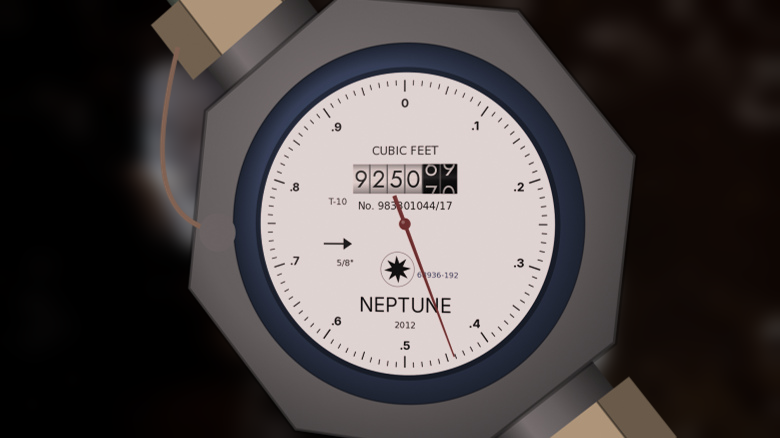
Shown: 925069.44 ft³
